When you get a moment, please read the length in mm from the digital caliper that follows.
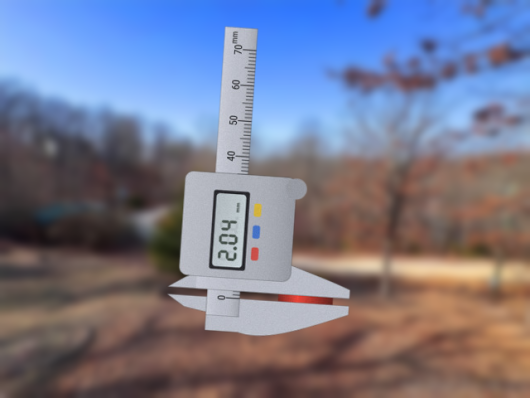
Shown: 2.04 mm
